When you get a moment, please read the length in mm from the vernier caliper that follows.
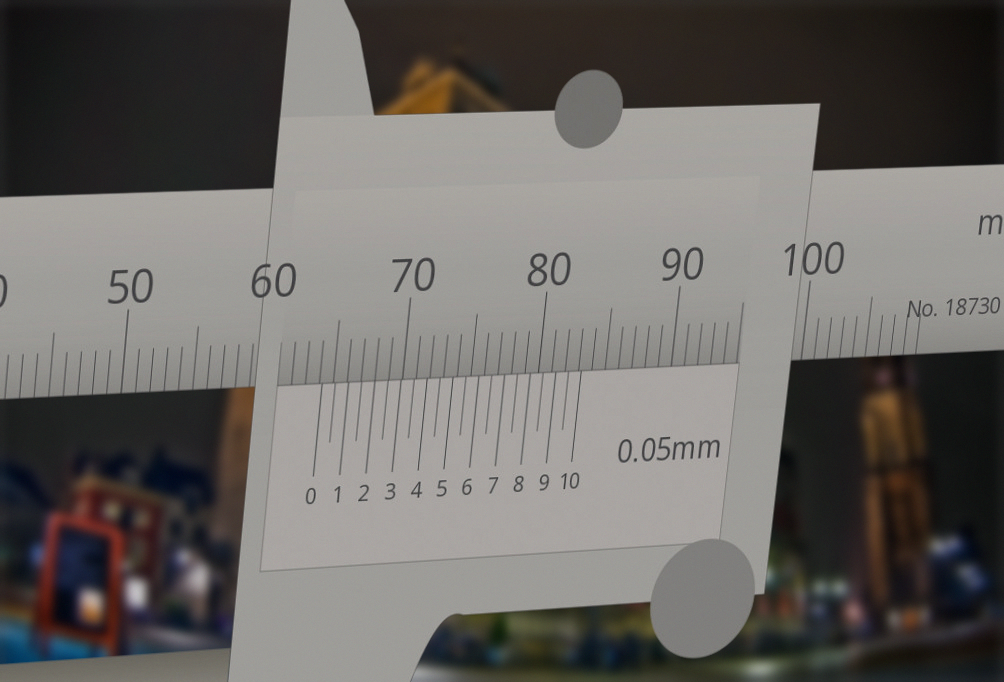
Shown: 64.2 mm
